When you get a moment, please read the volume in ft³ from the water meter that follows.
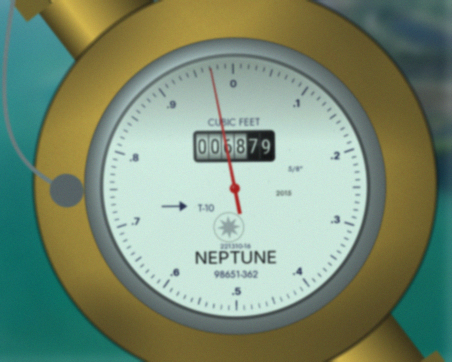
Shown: 6878.97 ft³
